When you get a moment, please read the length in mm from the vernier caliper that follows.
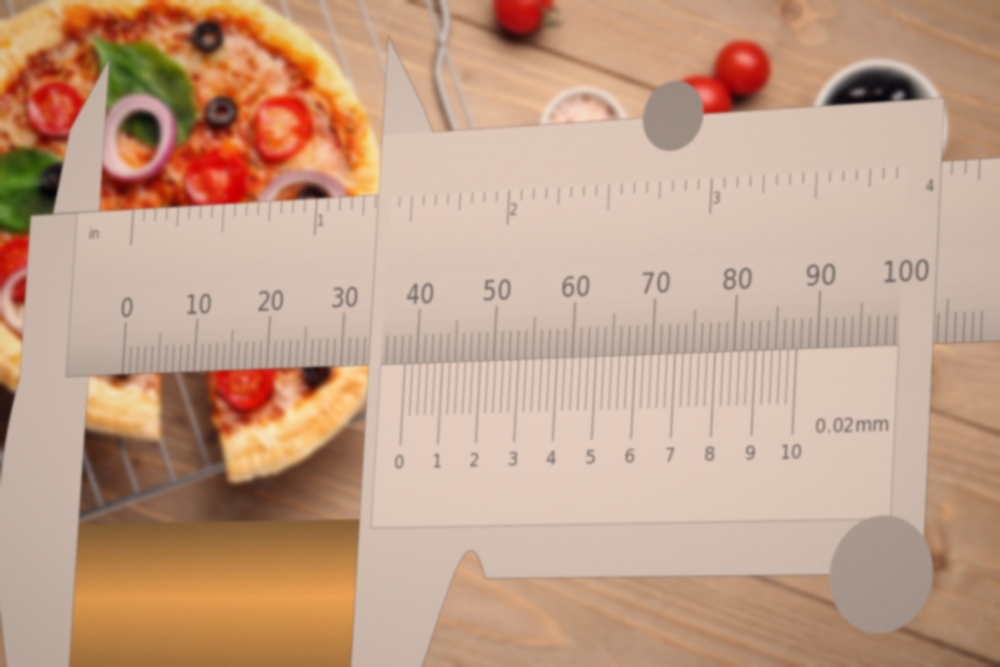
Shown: 38.5 mm
